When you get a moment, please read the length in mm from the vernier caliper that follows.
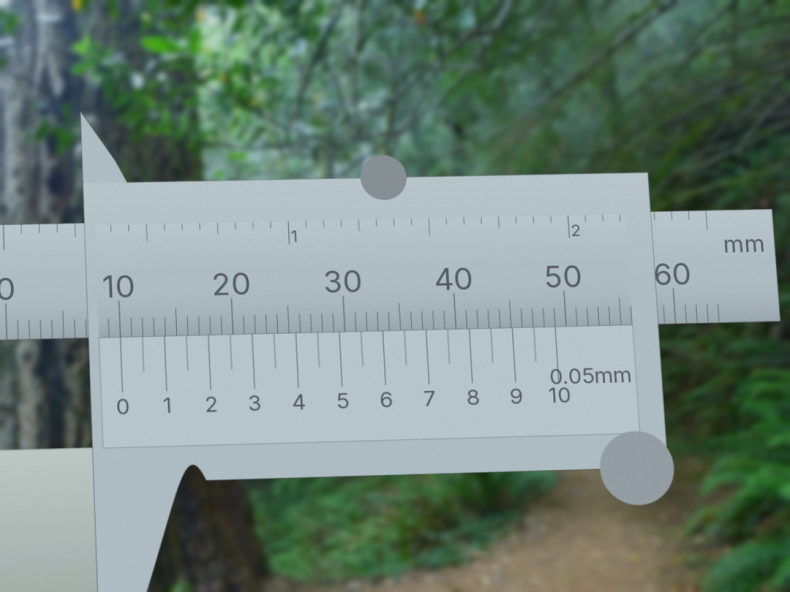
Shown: 10.0 mm
